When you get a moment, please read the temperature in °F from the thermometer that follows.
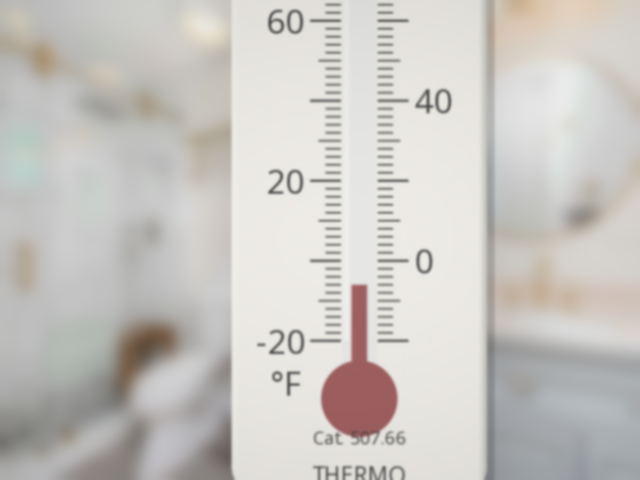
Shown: -6 °F
